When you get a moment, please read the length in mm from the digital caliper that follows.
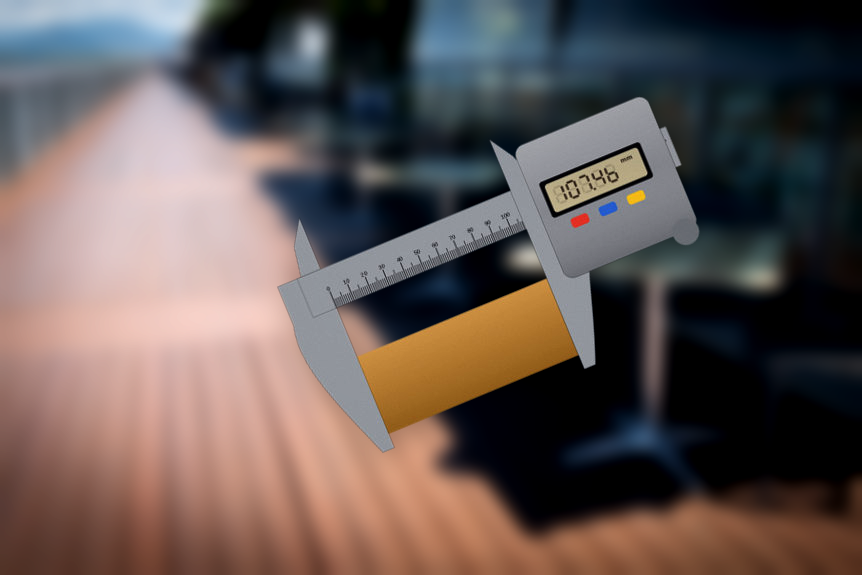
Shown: 107.46 mm
